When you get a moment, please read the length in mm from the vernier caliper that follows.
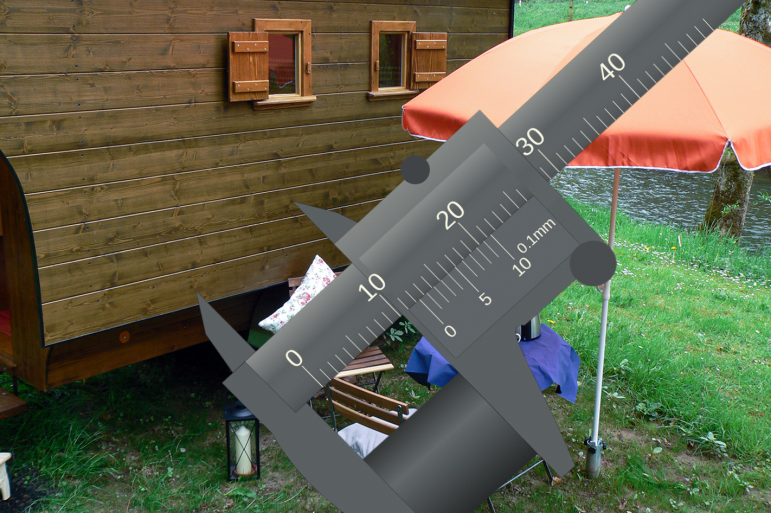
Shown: 12.4 mm
